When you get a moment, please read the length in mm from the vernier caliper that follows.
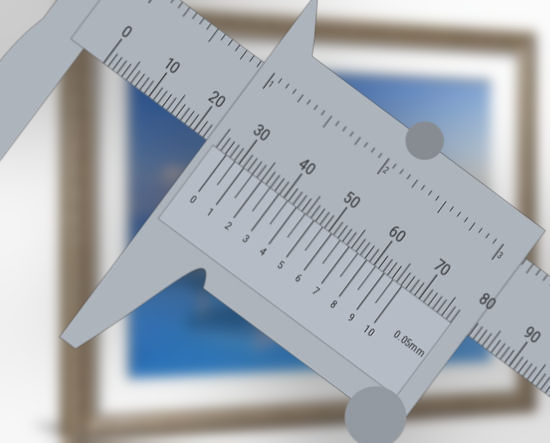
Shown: 27.2 mm
